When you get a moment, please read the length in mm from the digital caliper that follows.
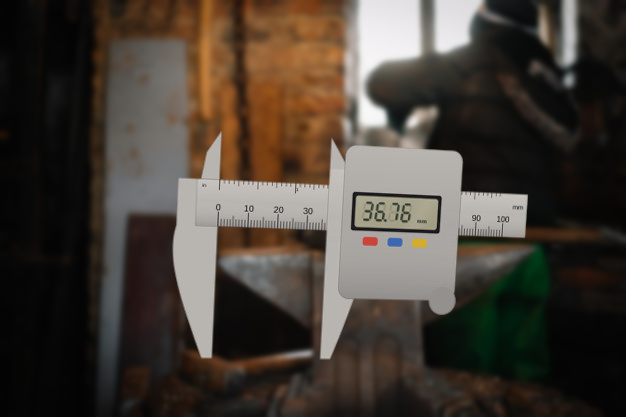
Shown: 36.76 mm
